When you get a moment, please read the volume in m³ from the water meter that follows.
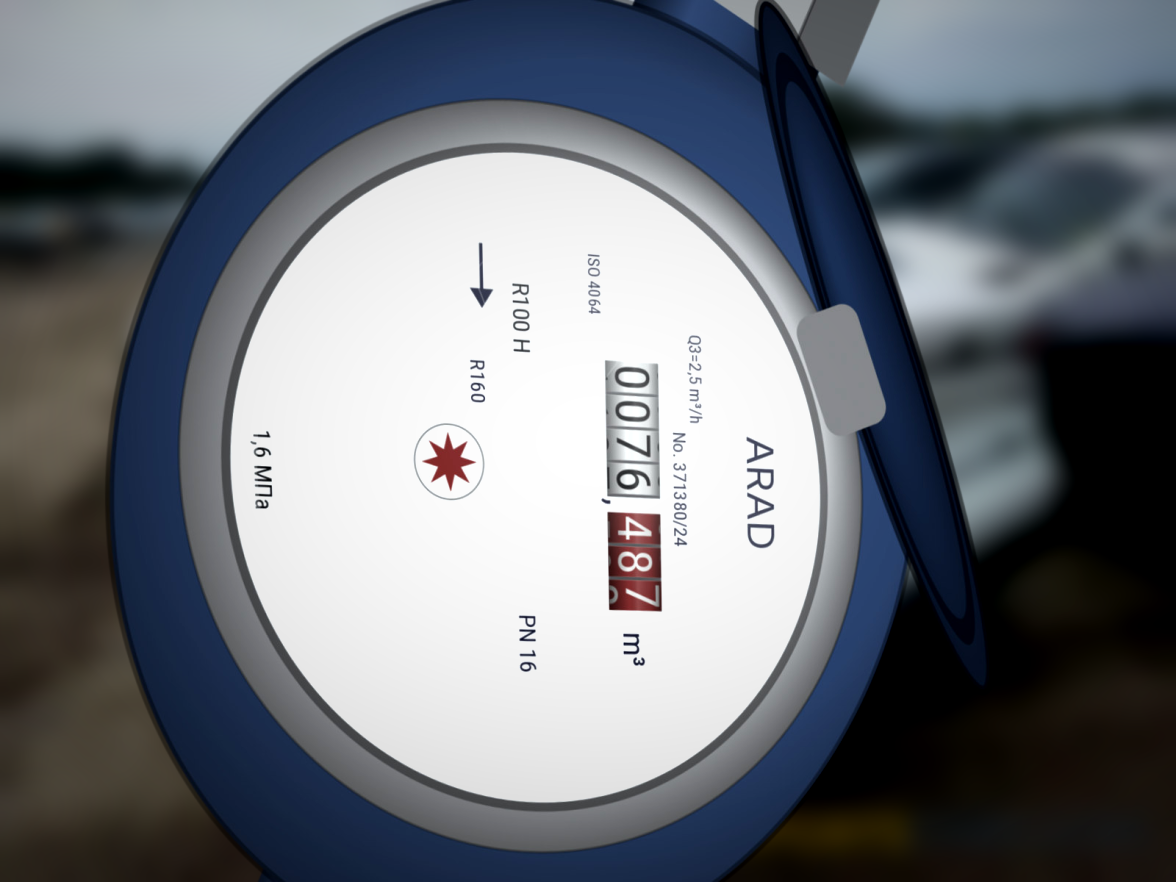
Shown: 76.487 m³
